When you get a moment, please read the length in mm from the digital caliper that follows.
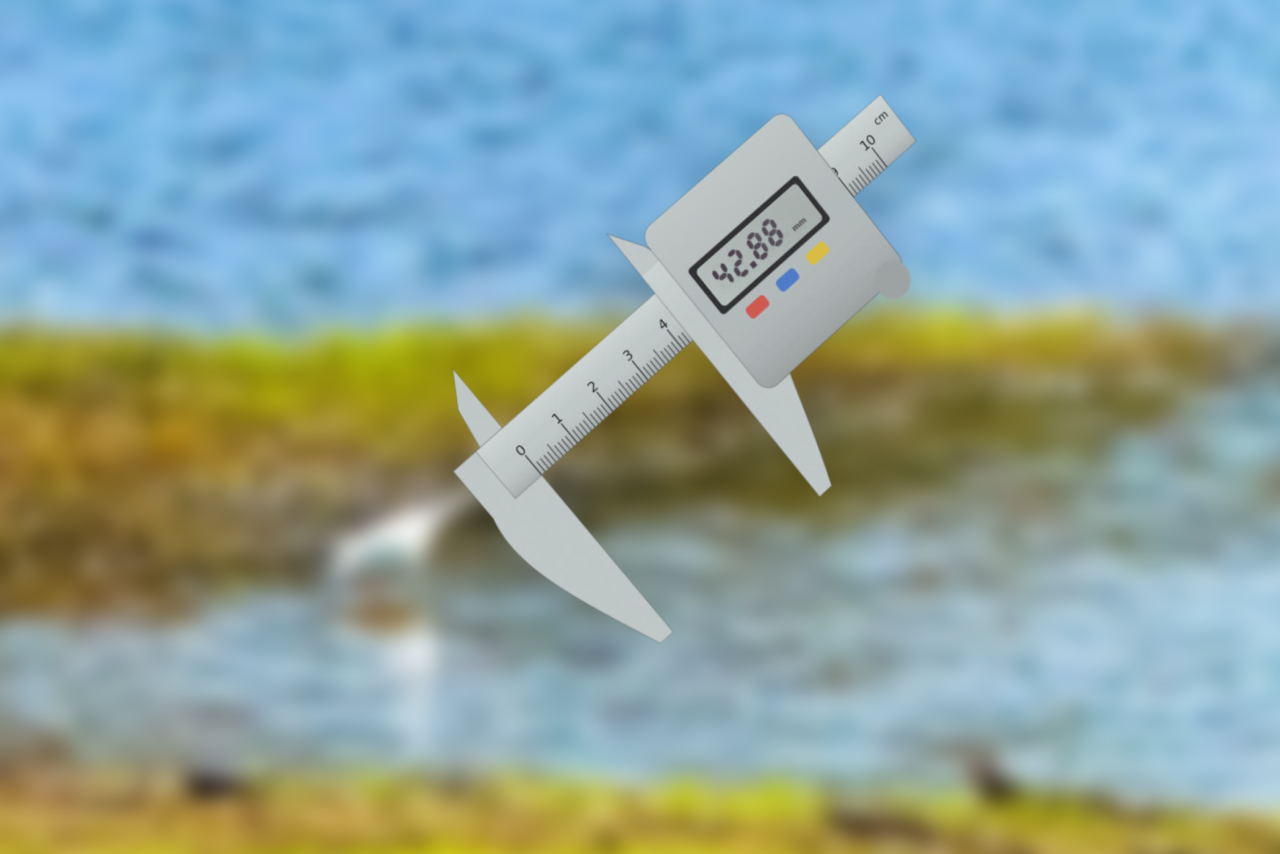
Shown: 42.88 mm
